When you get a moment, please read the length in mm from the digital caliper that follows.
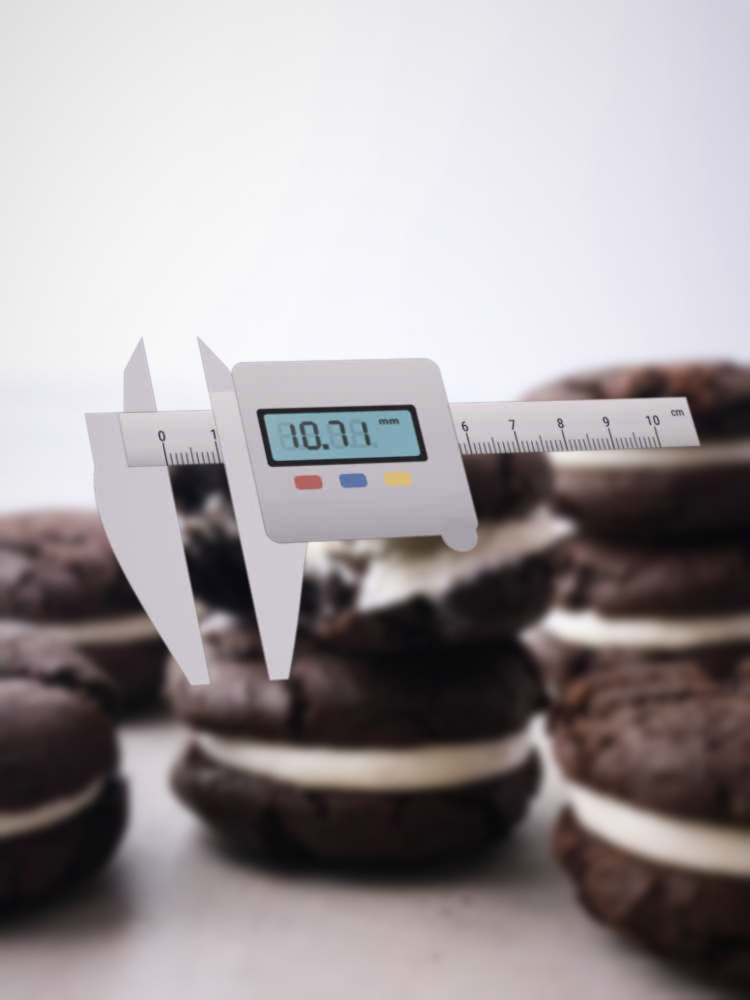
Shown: 10.71 mm
